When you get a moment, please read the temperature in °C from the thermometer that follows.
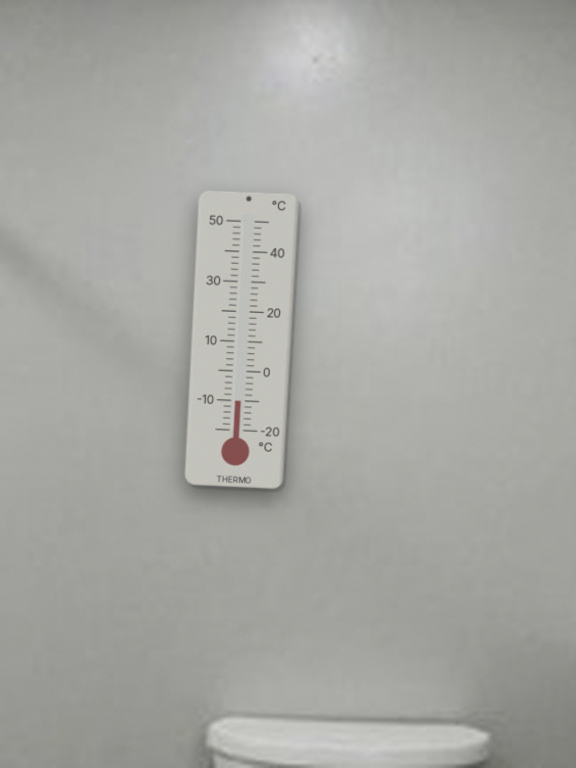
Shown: -10 °C
